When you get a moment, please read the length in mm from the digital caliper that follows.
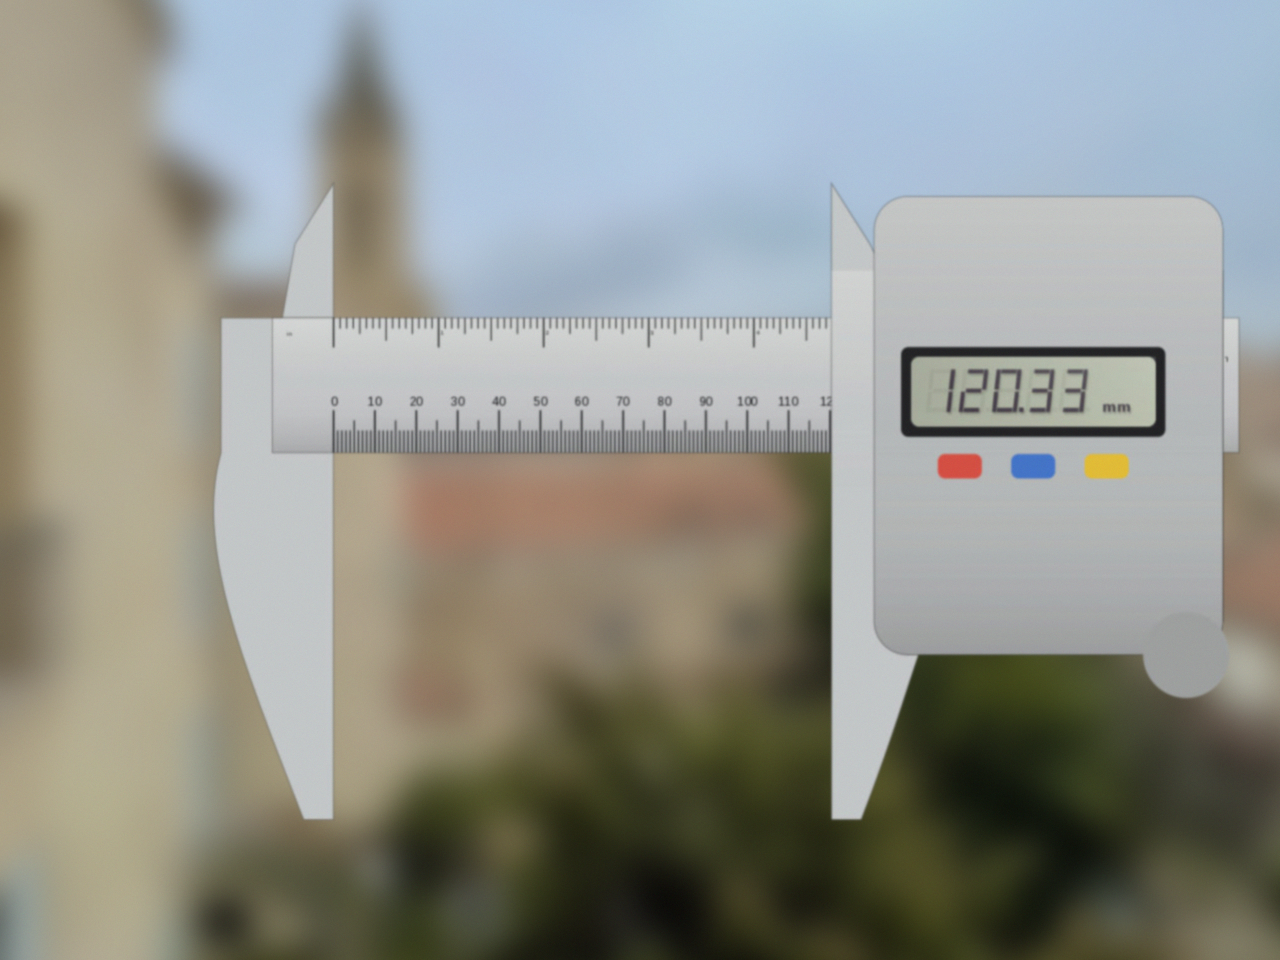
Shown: 120.33 mm
